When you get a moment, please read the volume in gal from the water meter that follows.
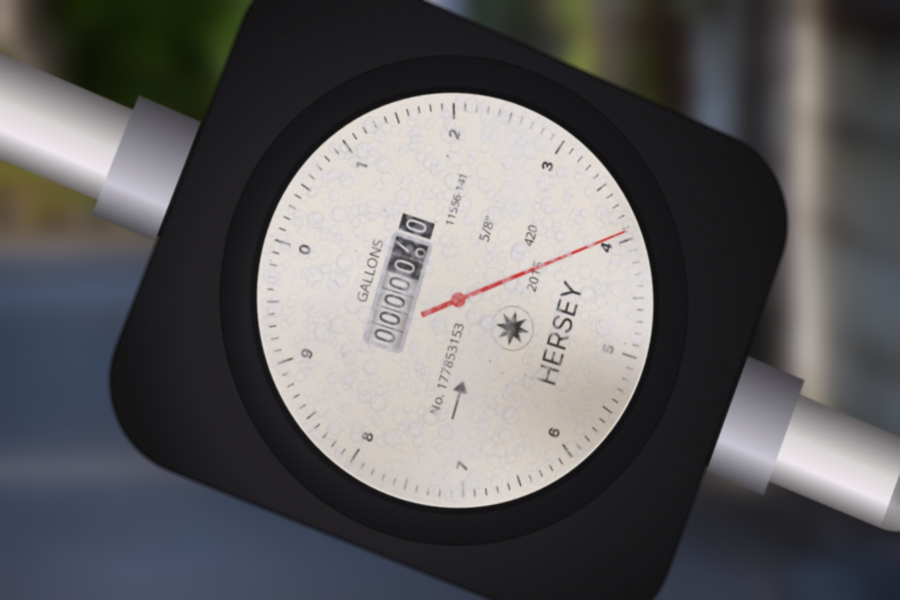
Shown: 73.9 gal
